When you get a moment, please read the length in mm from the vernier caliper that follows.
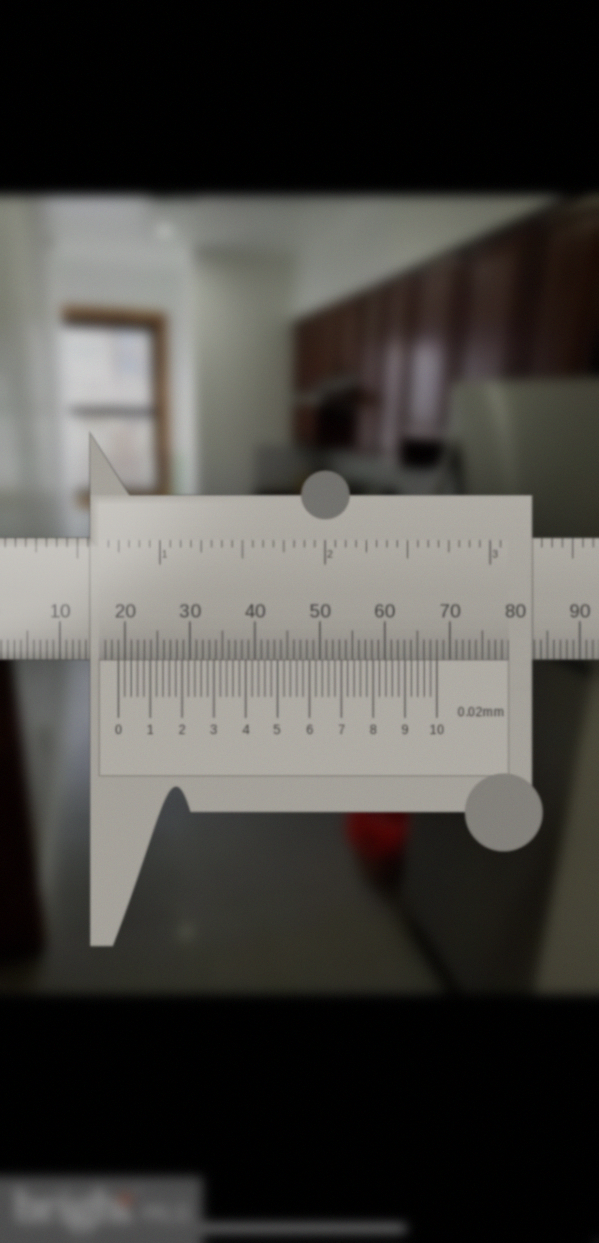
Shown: 19.0 mm
